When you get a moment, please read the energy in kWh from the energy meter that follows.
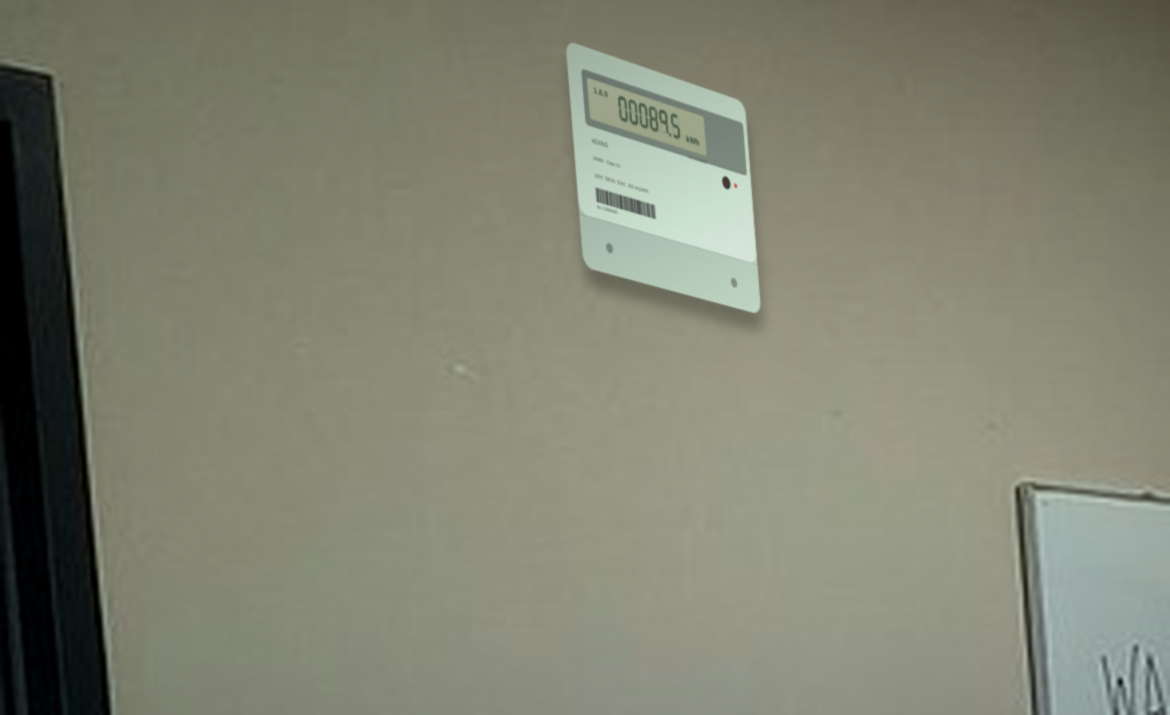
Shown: 89.5 kWh
